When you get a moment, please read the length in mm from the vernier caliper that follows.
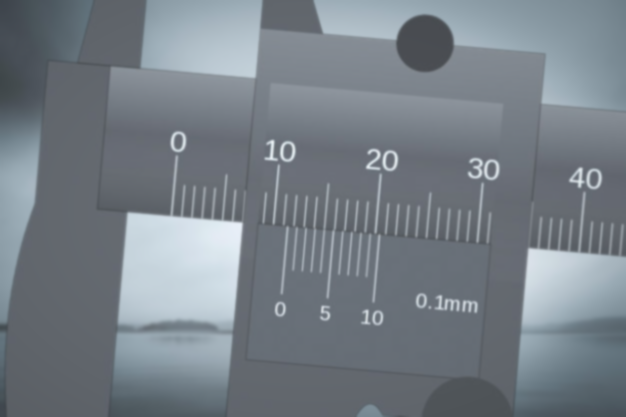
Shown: 11.4 mm
